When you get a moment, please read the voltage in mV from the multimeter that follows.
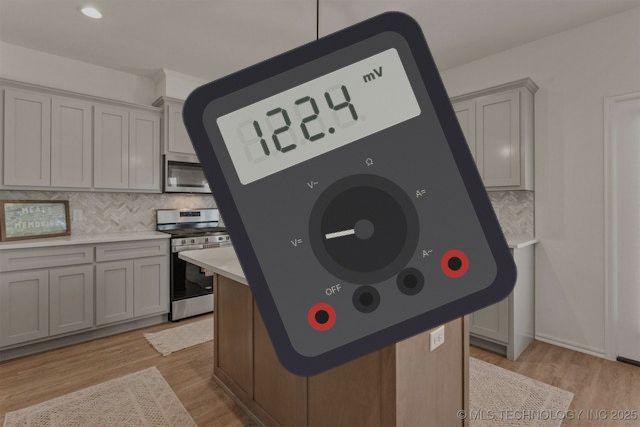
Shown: 122.4 mV
